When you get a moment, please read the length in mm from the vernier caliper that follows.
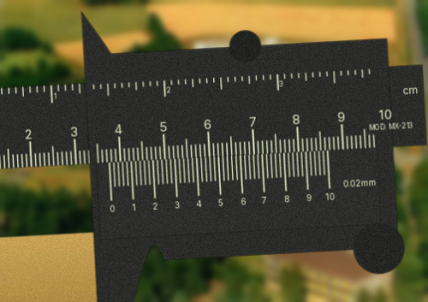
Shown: 37.5 mm
